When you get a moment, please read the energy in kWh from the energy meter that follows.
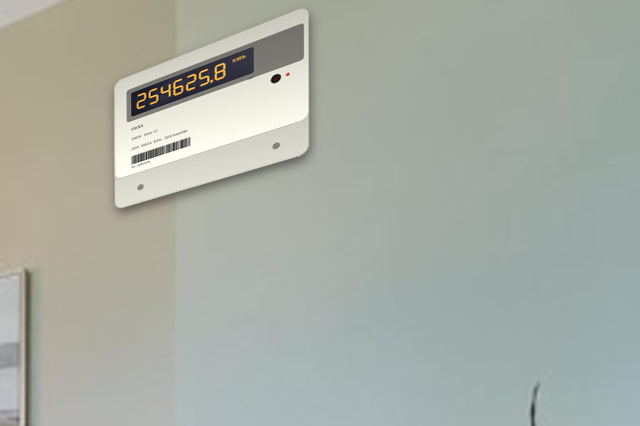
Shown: 254625.8 kWh
